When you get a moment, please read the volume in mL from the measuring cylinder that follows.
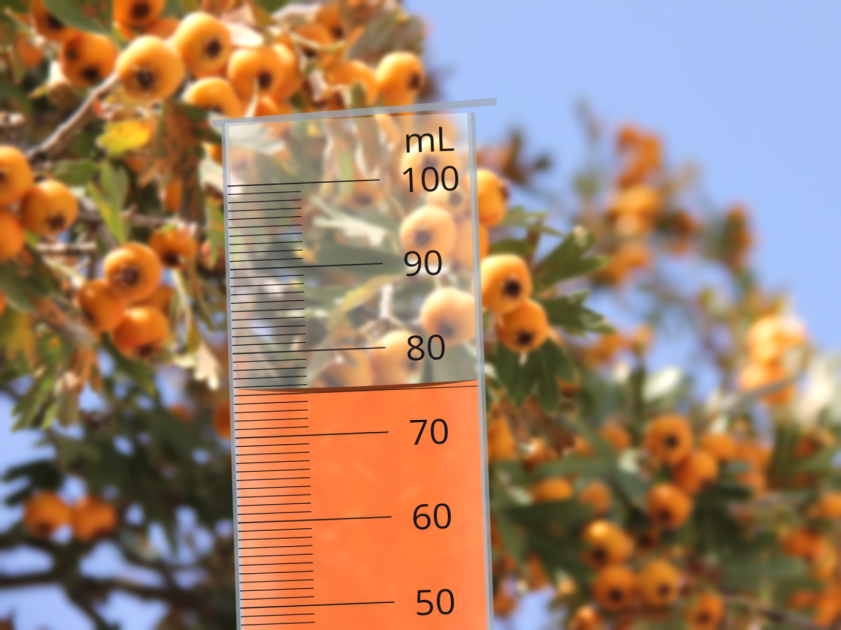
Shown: 75 mL
